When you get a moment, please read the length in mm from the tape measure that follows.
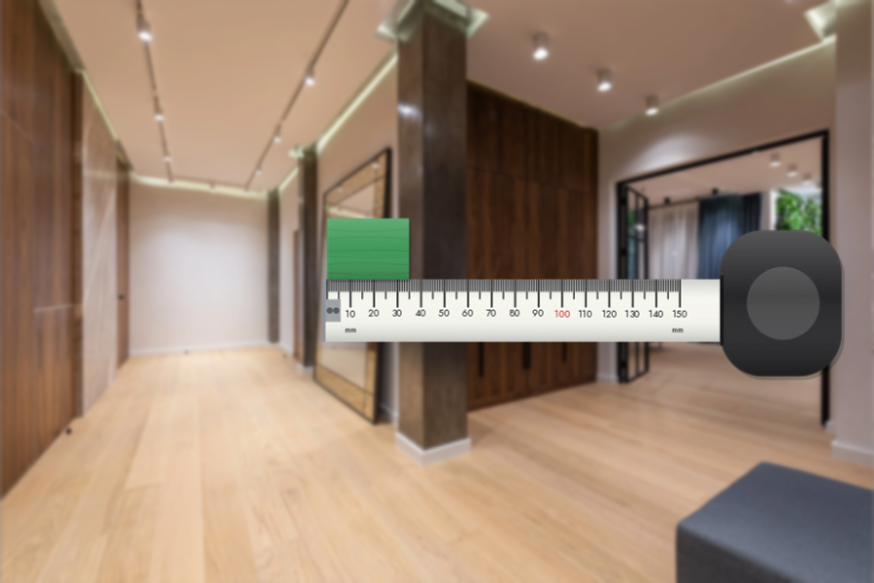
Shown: 35 mm
